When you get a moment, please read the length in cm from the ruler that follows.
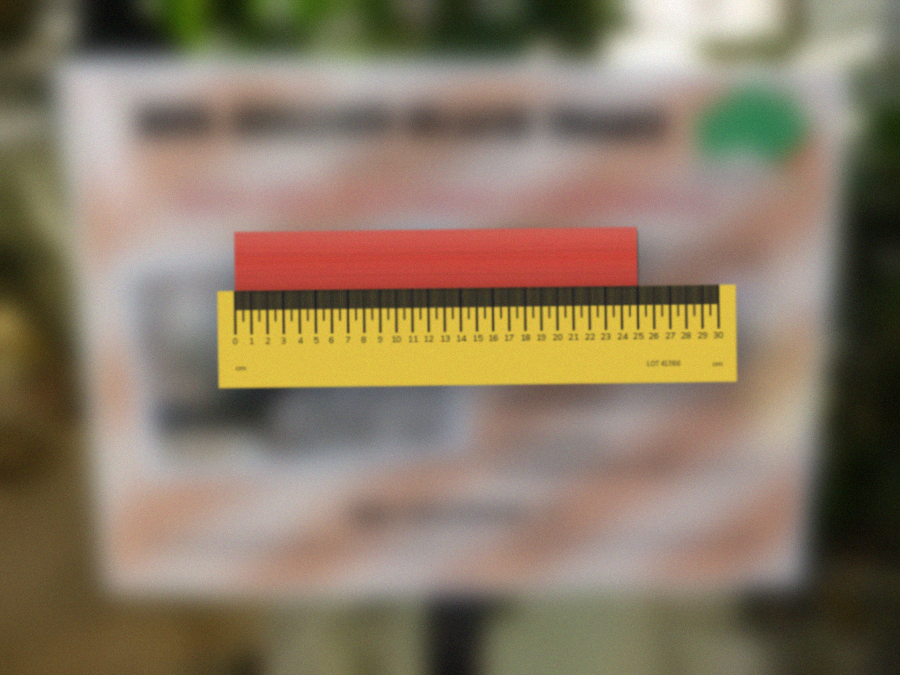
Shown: 25 cm
